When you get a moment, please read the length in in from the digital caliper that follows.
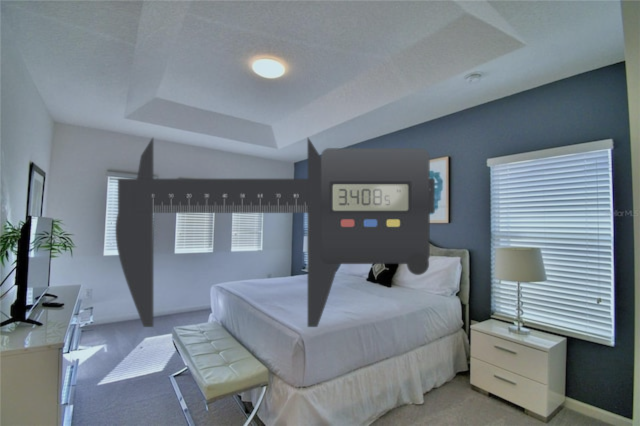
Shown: 3.4085 in
